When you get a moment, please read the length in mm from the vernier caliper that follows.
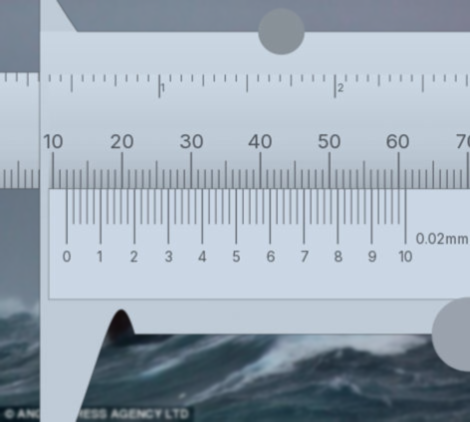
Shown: 12.0 mm
